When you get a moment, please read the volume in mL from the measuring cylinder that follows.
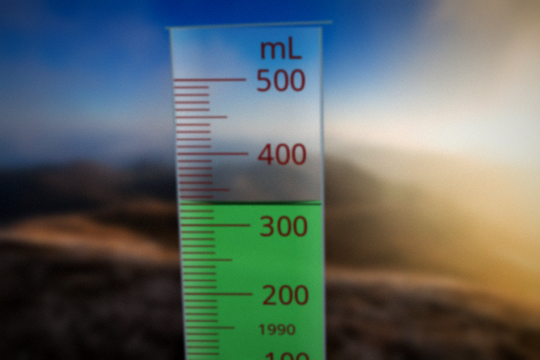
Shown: 330 mL
